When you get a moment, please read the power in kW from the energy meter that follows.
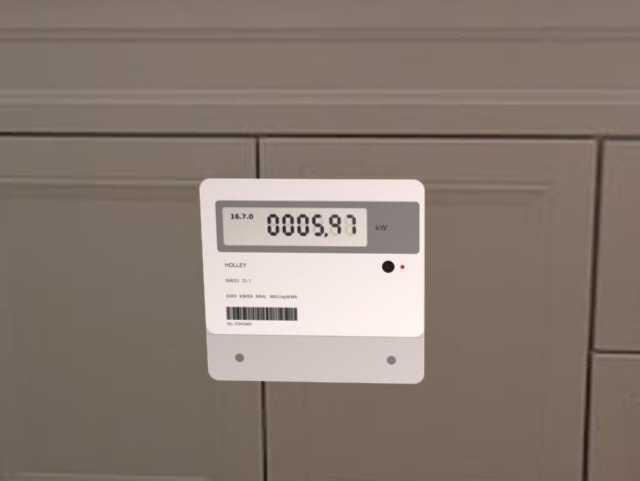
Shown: 5.97 kW
